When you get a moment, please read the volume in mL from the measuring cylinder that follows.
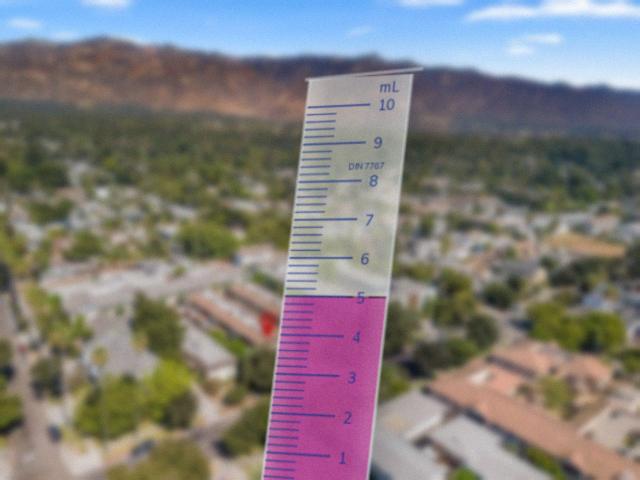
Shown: 5 mL
